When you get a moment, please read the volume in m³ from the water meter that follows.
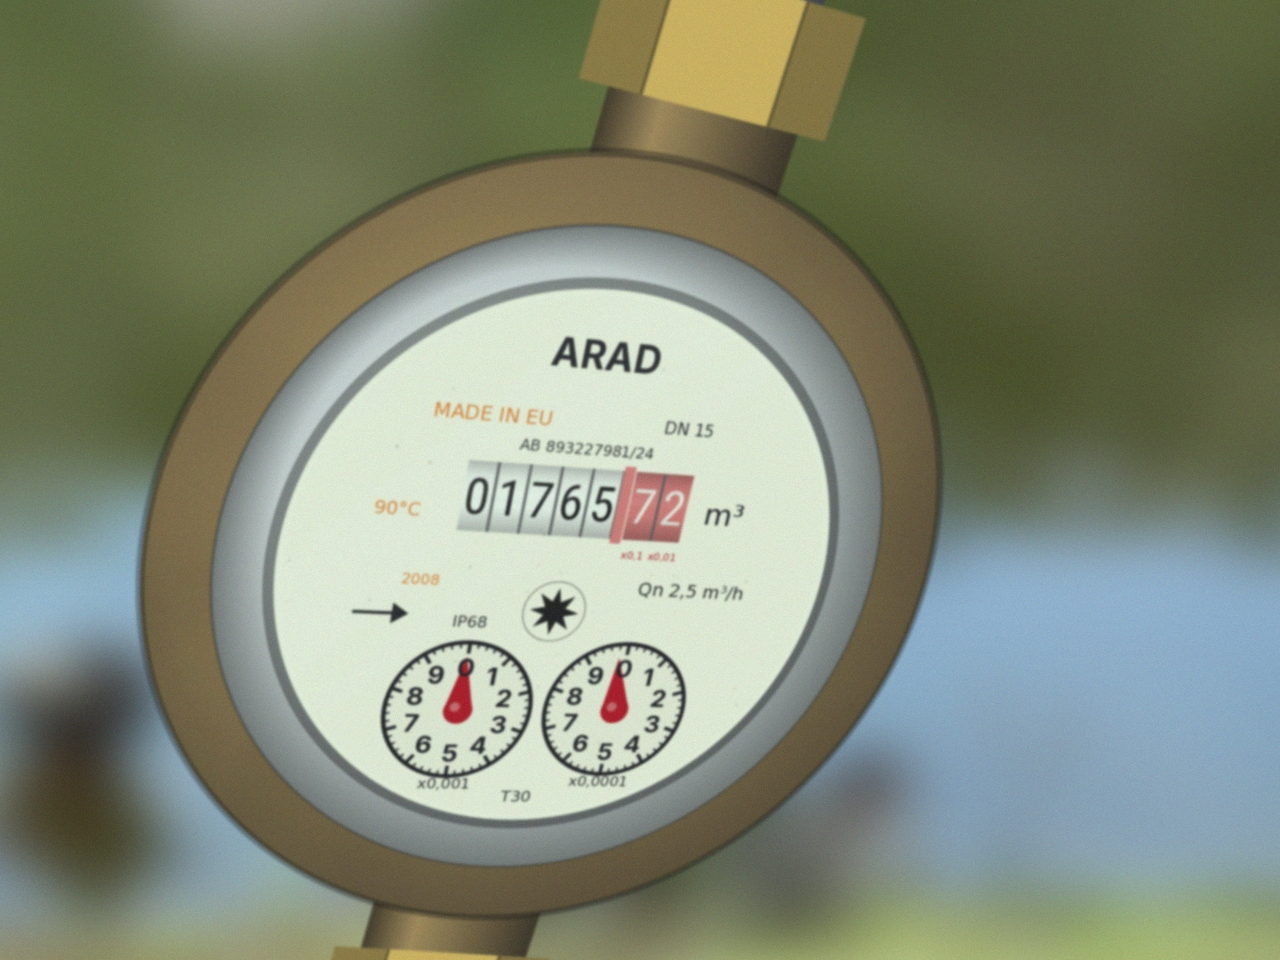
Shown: 1765.7199 m³
